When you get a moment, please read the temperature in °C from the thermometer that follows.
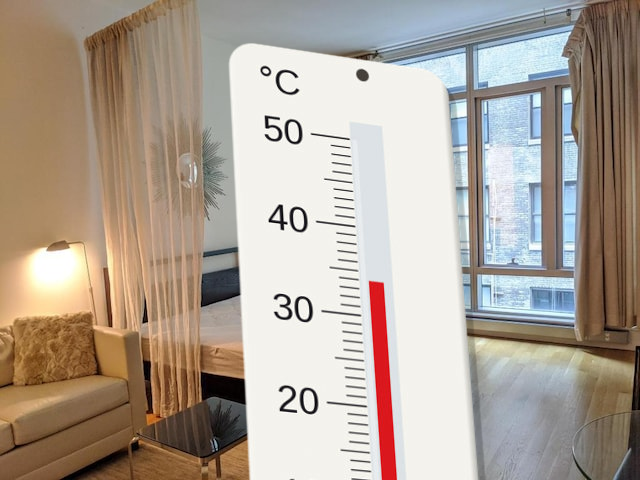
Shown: 34 °C
